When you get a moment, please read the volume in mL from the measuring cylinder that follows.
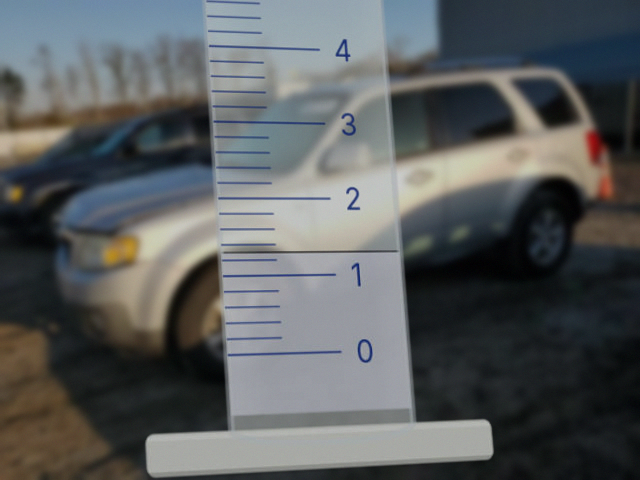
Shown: 1.3 mL
